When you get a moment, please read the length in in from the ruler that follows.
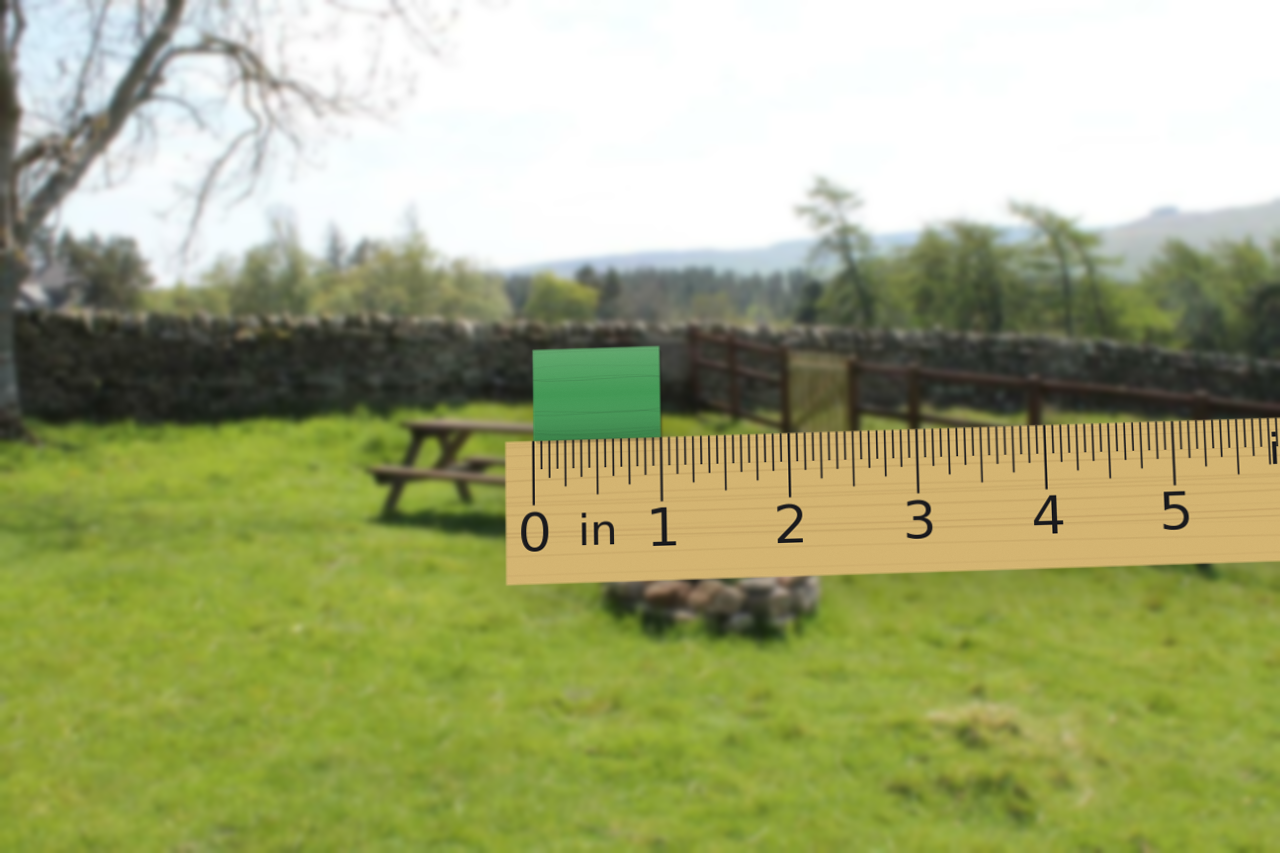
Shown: 1 in
